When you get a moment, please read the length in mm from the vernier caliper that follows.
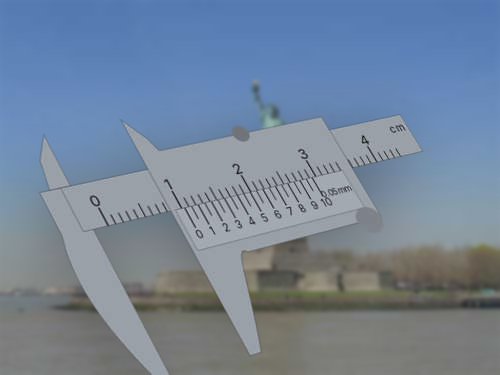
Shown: 10.4 mm
